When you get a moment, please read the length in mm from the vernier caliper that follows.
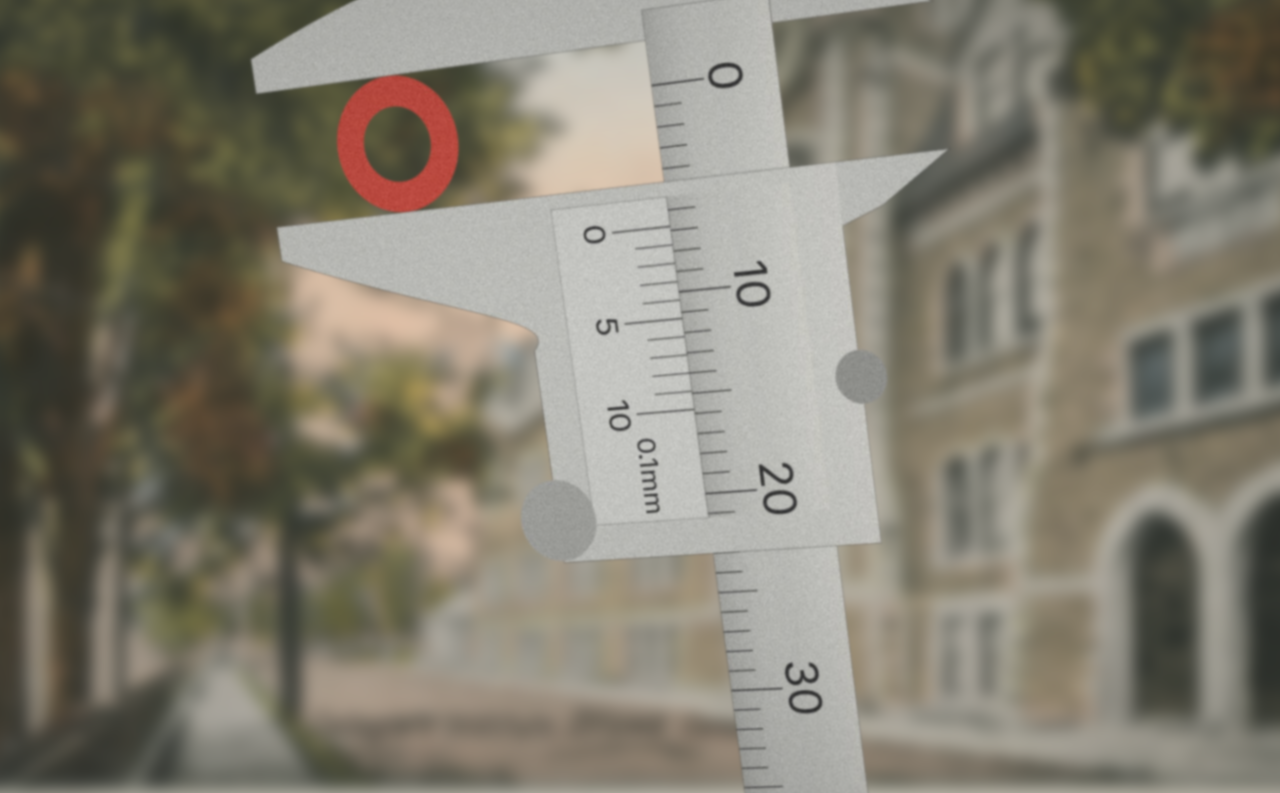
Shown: 6.8 mm
